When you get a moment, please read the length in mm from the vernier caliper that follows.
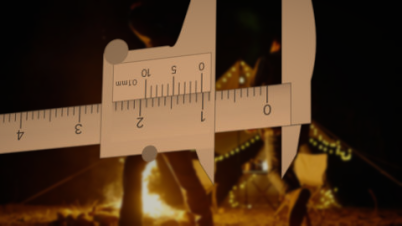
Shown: 10.2 mm
